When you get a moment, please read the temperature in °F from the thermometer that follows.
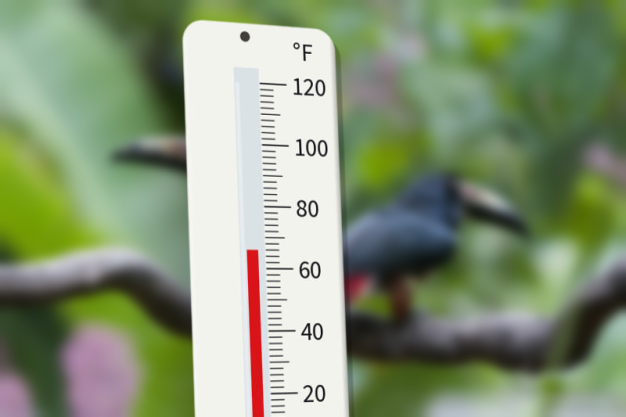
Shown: 66 °F
